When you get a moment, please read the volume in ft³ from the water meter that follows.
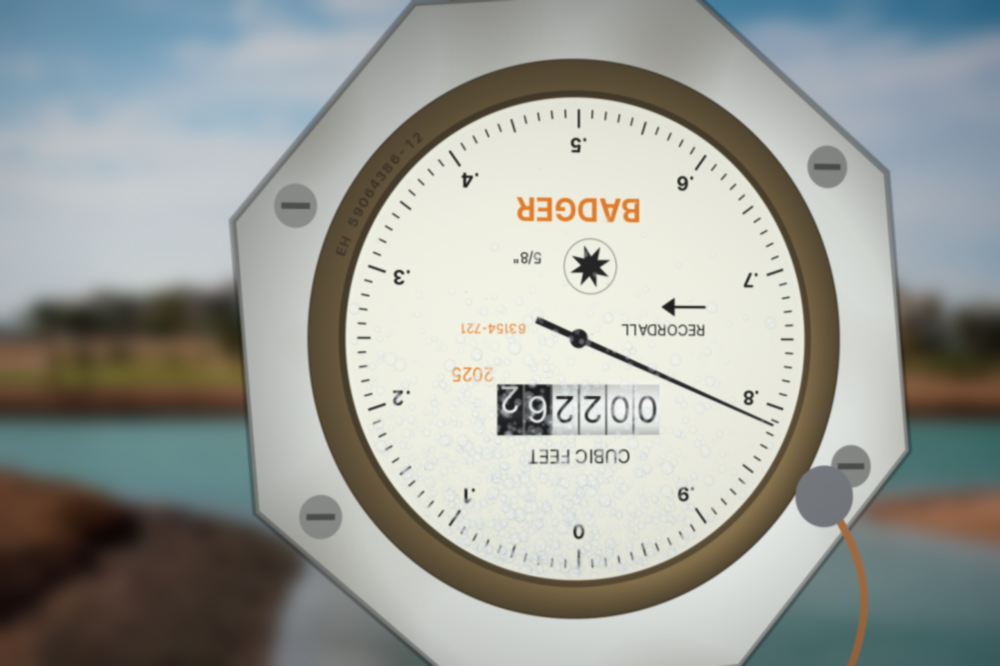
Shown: 2261.81 ft³
